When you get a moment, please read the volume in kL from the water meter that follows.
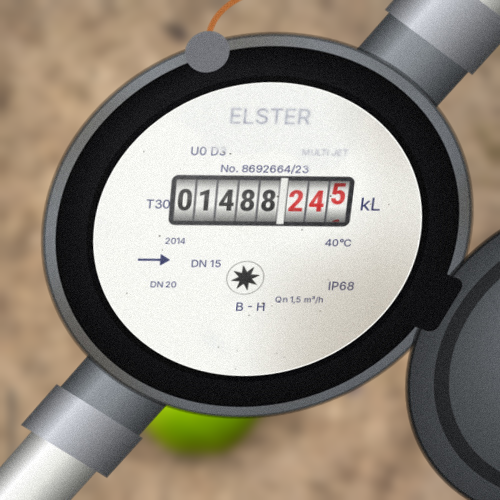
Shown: 1488.245 kL
